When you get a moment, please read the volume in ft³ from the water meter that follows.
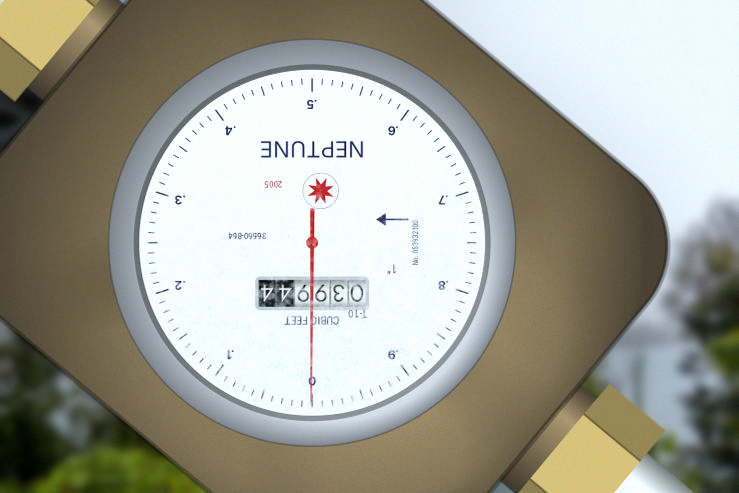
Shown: 39944.00 ft³
